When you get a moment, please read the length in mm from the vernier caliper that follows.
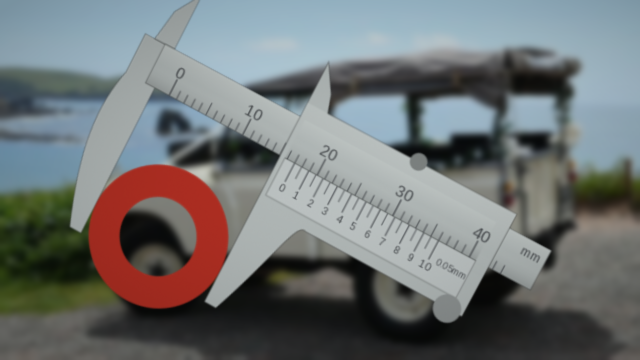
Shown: 17.0 mm
